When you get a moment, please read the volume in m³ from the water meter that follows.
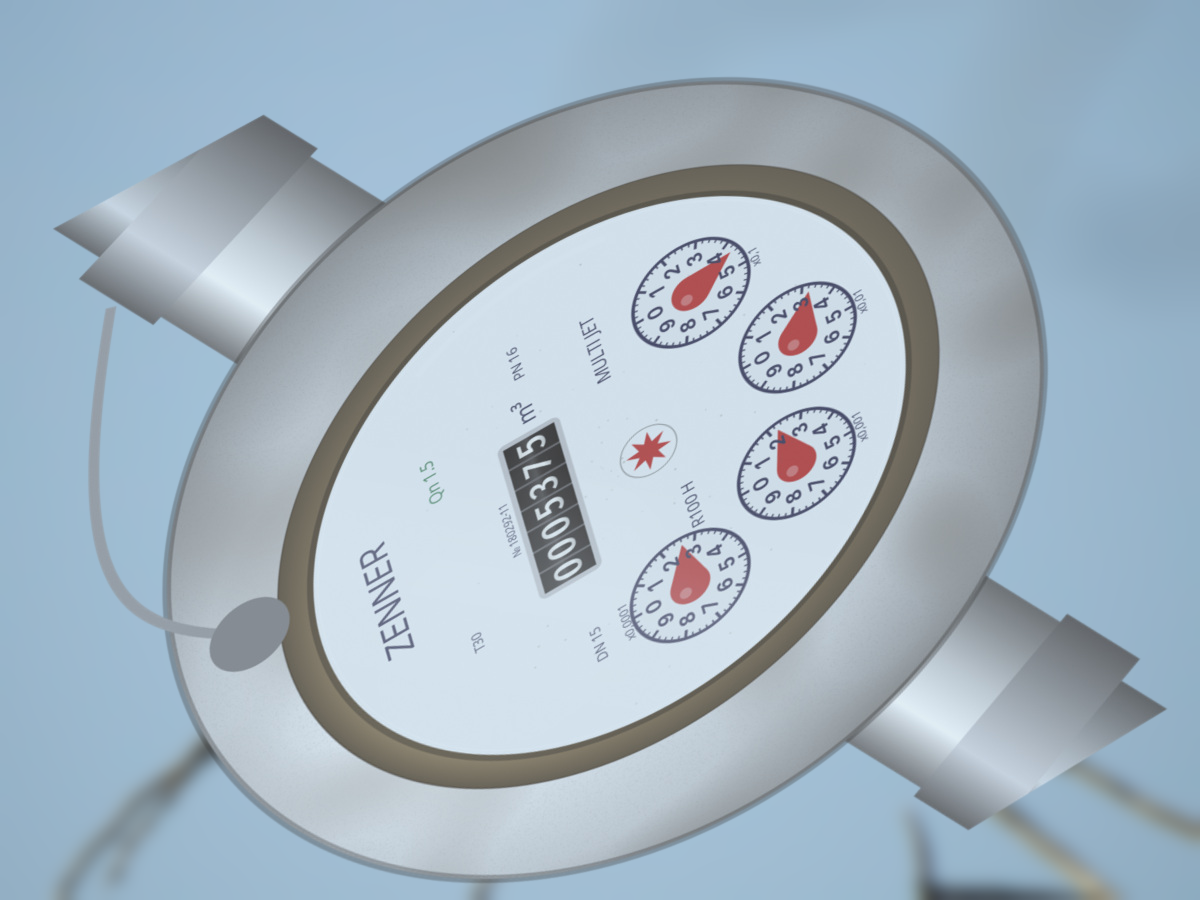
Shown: 5375.4322 m³
